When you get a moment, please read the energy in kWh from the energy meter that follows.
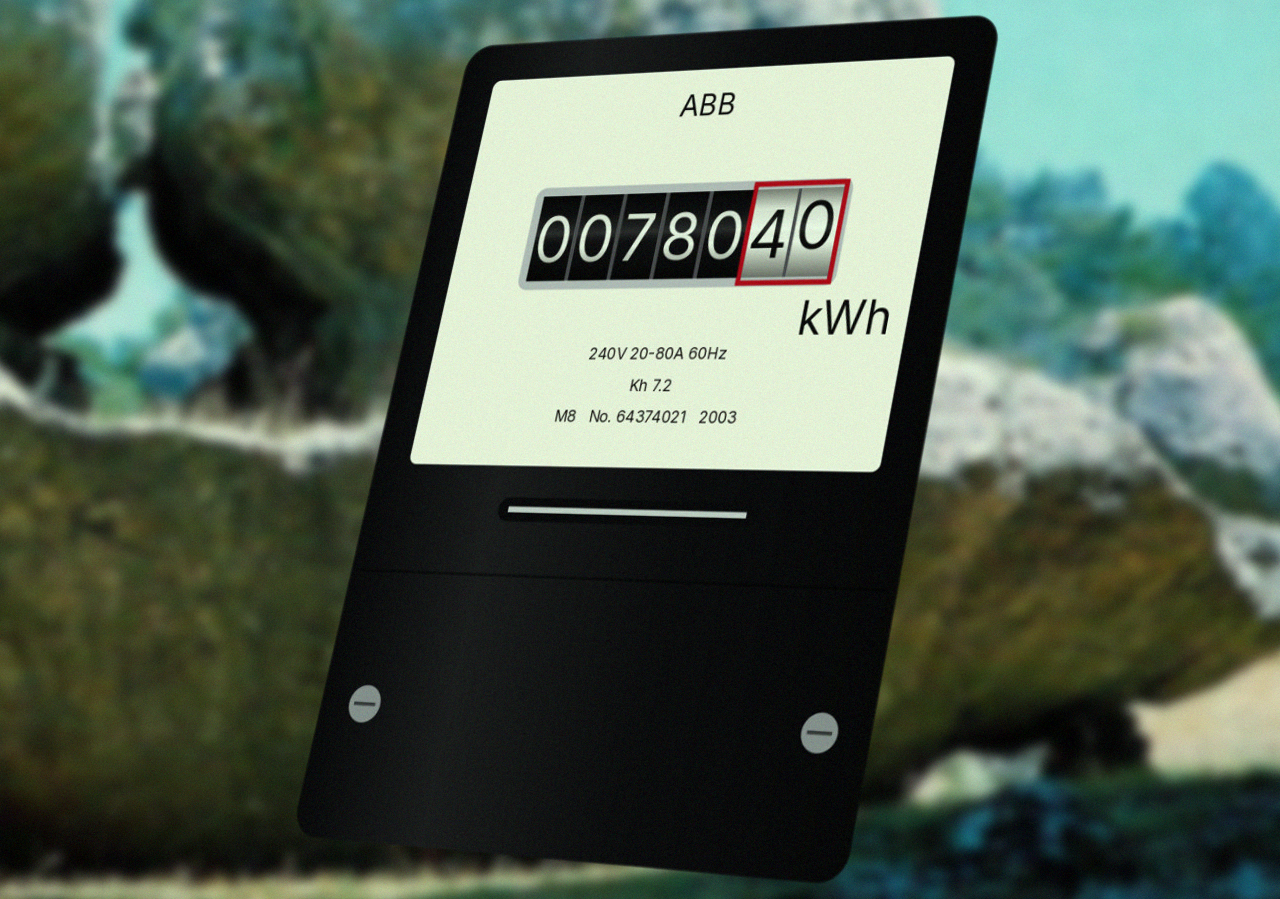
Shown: 780.40 kWh
